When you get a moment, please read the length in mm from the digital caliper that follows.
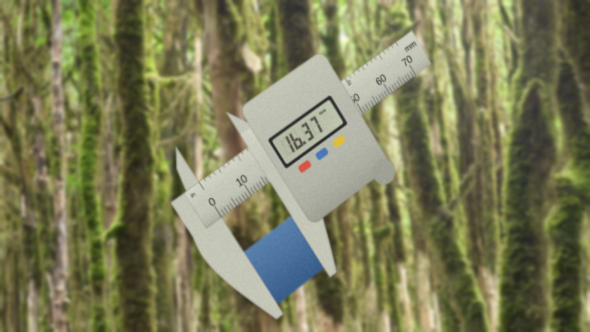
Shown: 16.37 mm
